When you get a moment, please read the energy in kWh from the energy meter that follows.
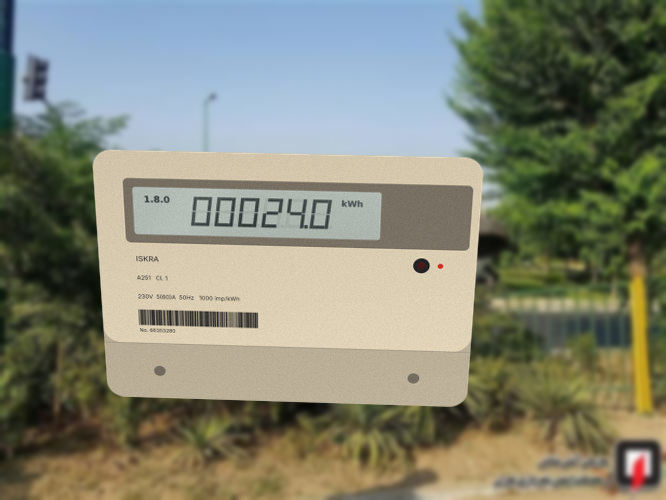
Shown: 24.0 kWh
